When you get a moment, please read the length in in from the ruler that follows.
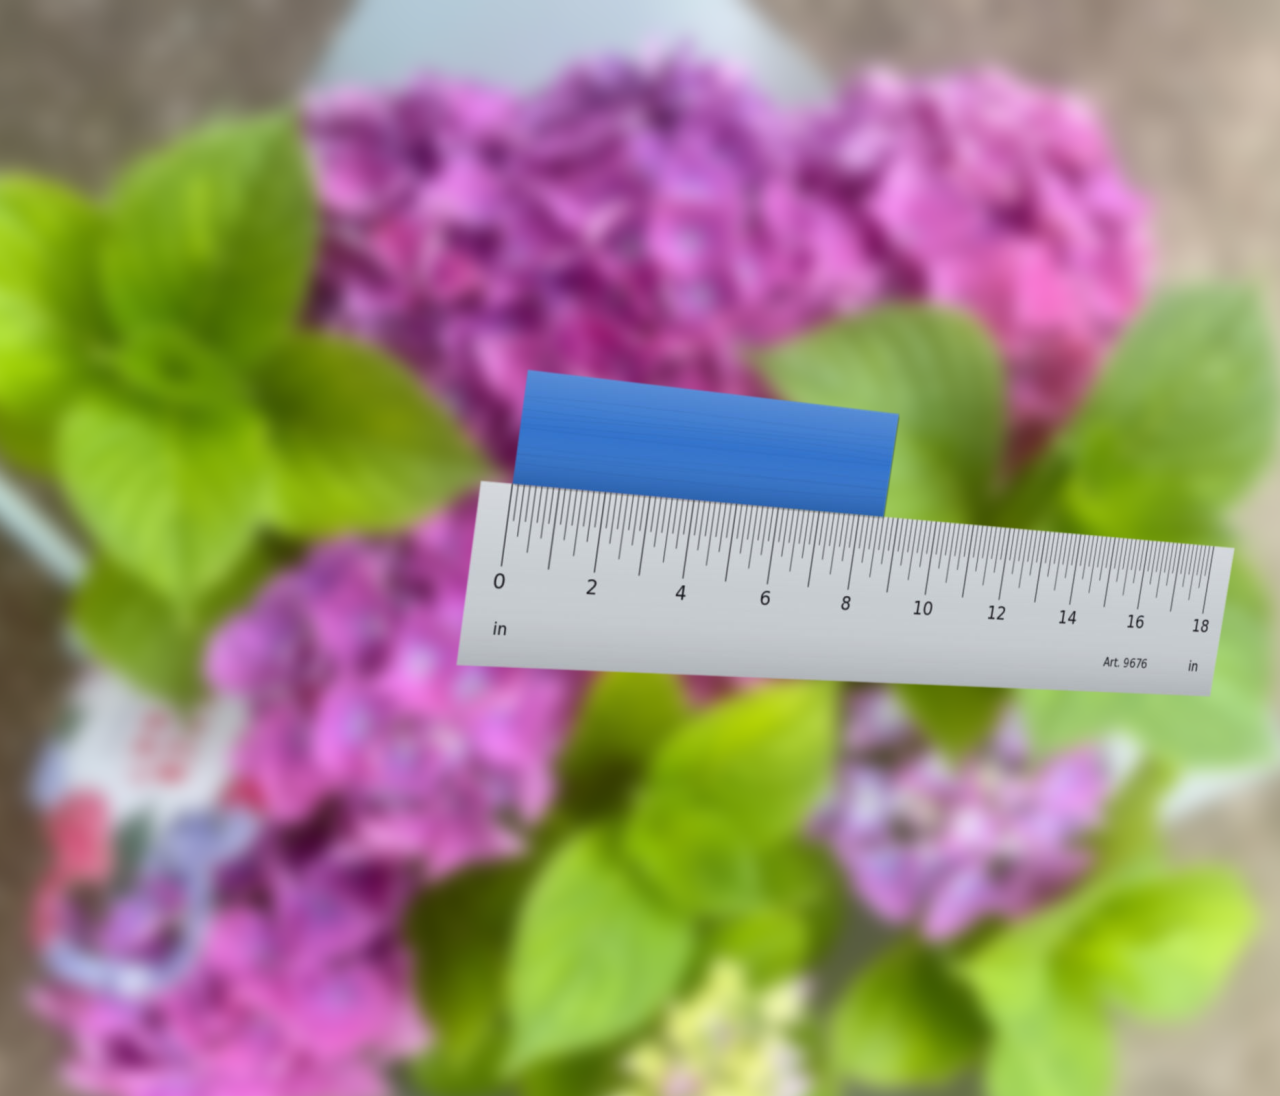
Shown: 8.625 in
